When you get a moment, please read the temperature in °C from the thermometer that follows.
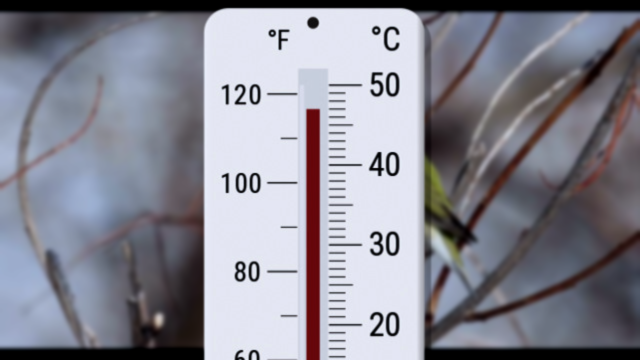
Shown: 47 °C
